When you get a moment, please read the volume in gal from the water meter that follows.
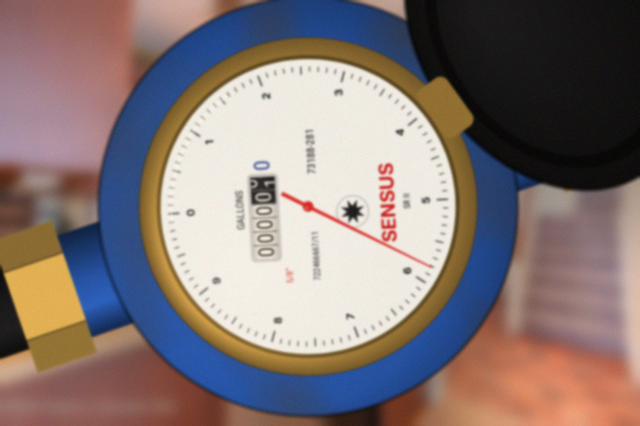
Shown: 5.8 gal
